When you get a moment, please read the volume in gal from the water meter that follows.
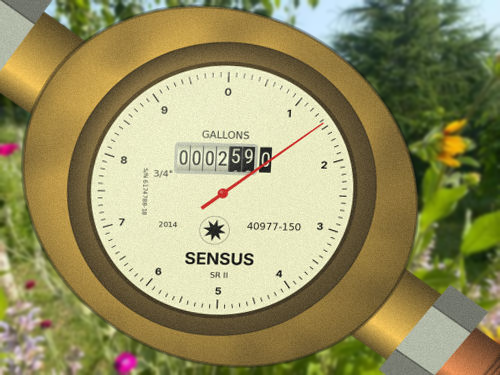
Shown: 2591.4 gal
